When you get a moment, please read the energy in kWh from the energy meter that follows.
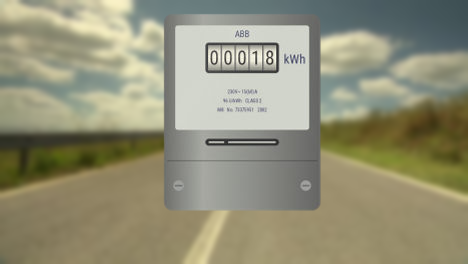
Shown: 18 kWh
